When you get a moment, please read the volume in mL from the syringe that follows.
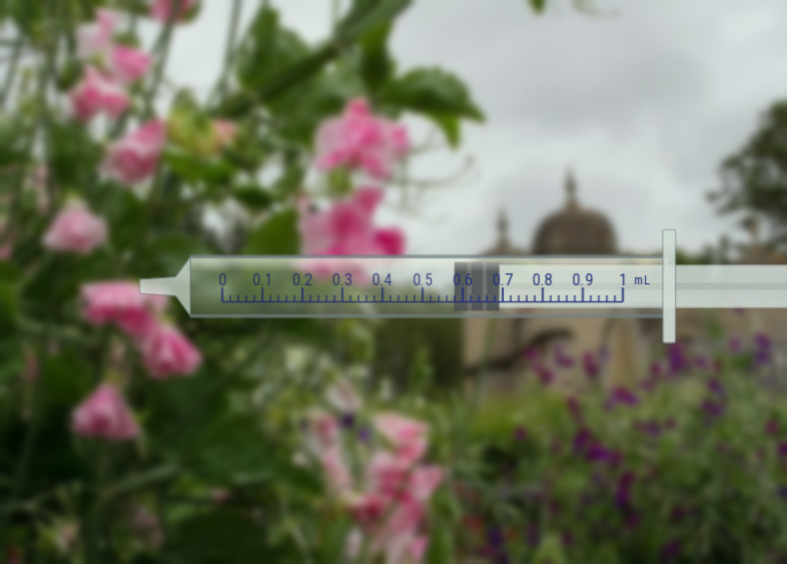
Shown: 0.58 mL
